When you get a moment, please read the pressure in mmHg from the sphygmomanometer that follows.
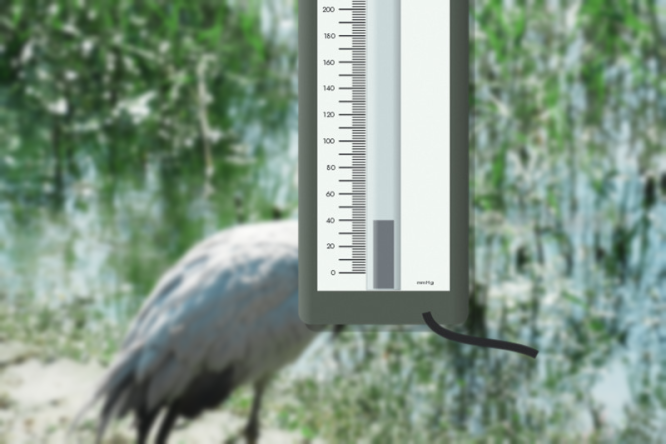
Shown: 40 mmHg
